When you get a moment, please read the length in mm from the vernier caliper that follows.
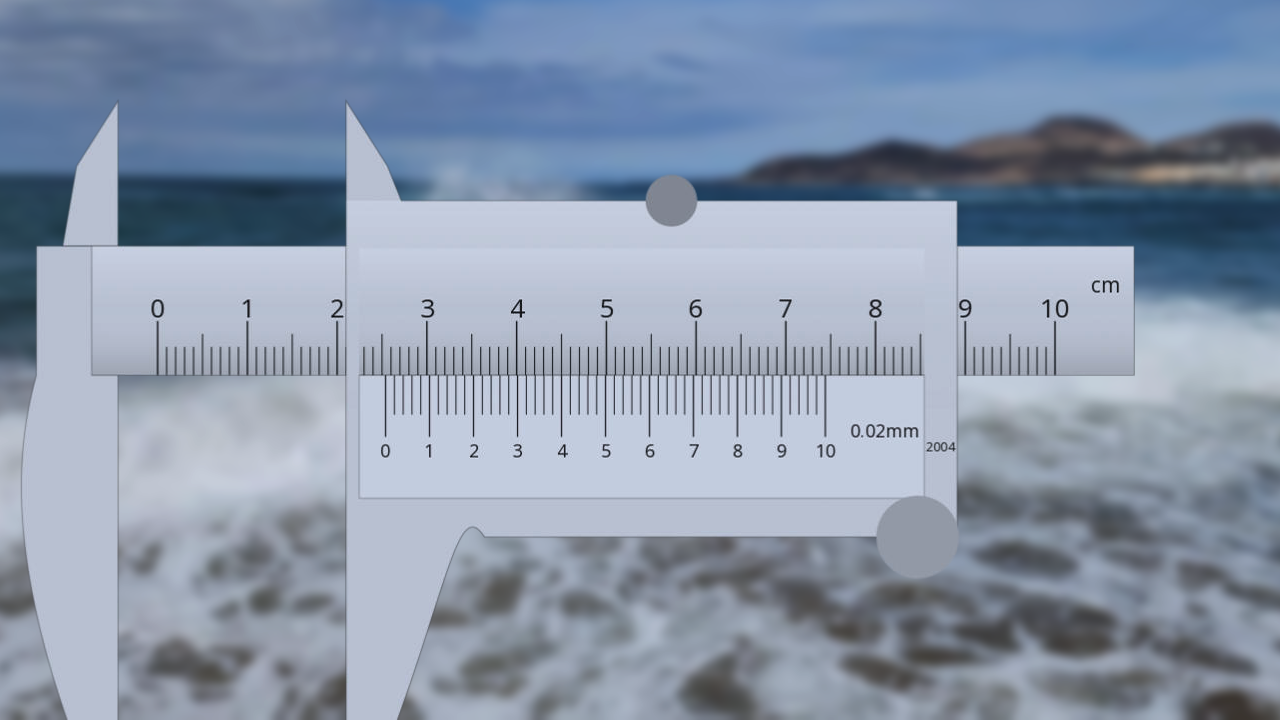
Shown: 25.4 mm
